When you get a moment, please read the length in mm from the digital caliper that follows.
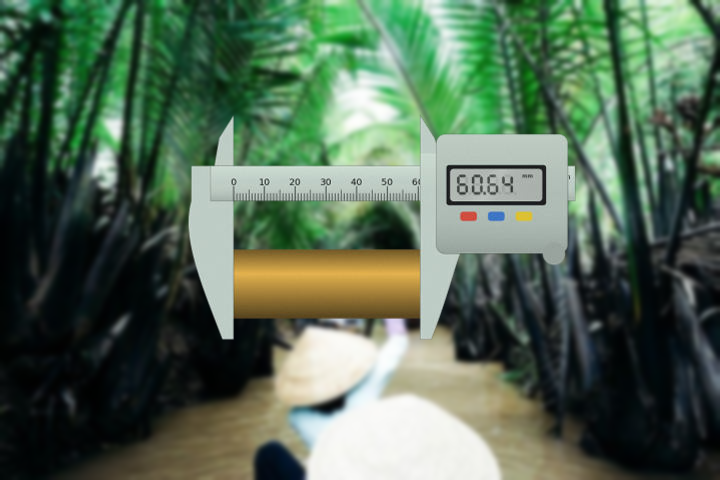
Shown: 60.64 mm
